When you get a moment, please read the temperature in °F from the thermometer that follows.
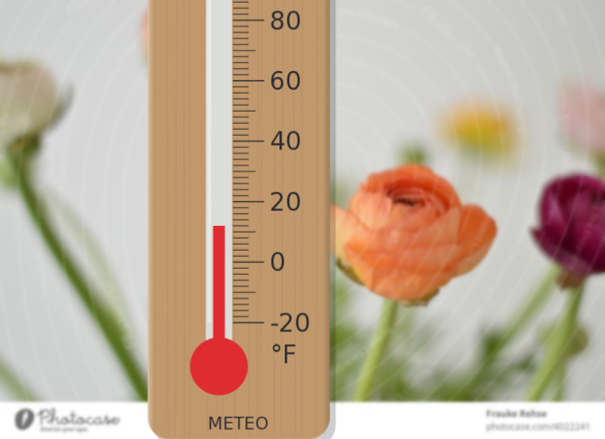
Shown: 12 °F
